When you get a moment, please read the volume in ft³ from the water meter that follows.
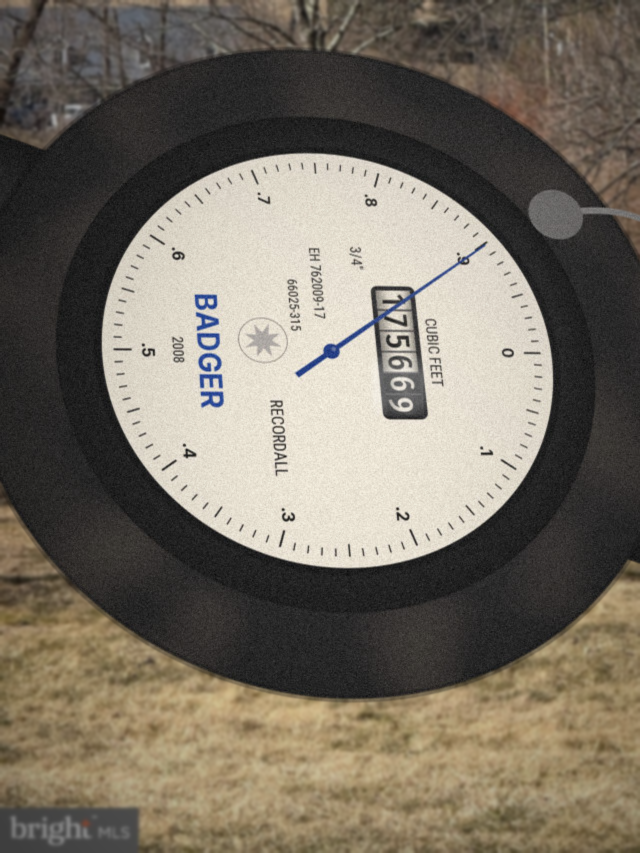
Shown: 175668.90 ft³
